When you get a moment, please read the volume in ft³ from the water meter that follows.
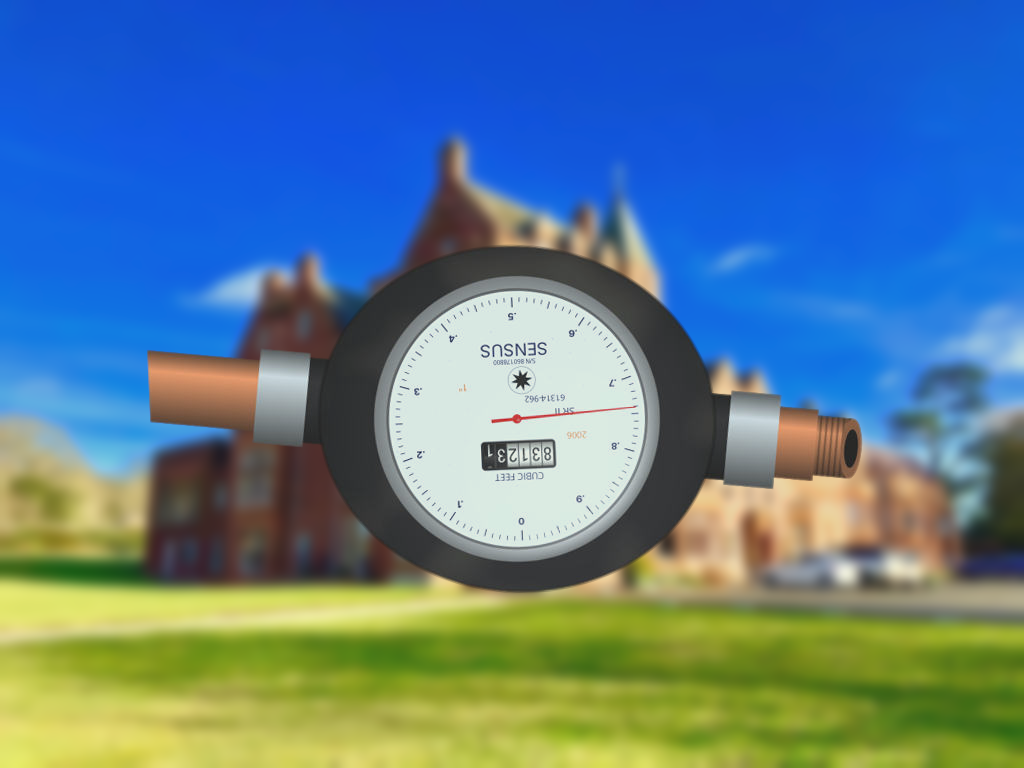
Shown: 831230.74 ft³
